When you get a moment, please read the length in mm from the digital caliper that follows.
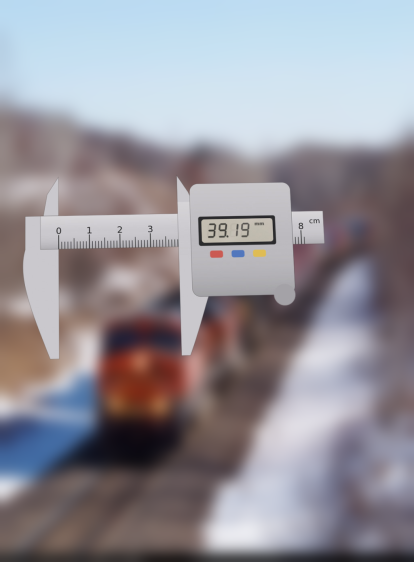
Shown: 39.19 mm
